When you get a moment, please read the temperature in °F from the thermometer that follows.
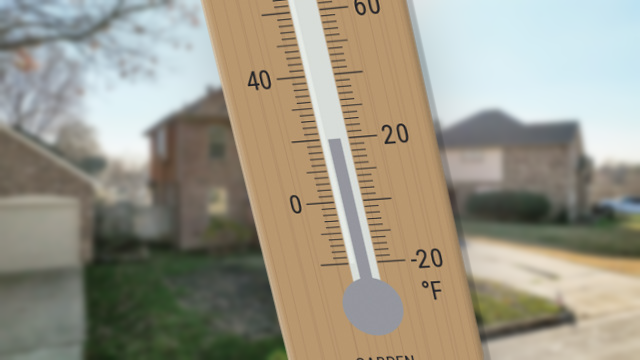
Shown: 20 °F
